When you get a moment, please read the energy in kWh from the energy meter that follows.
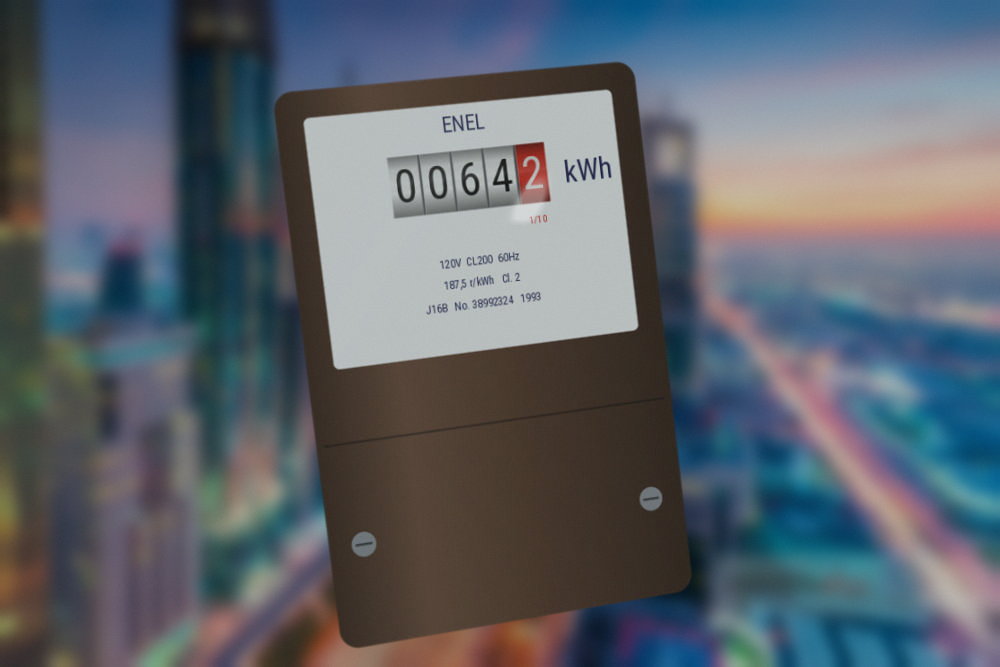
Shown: 64.2 kWh
